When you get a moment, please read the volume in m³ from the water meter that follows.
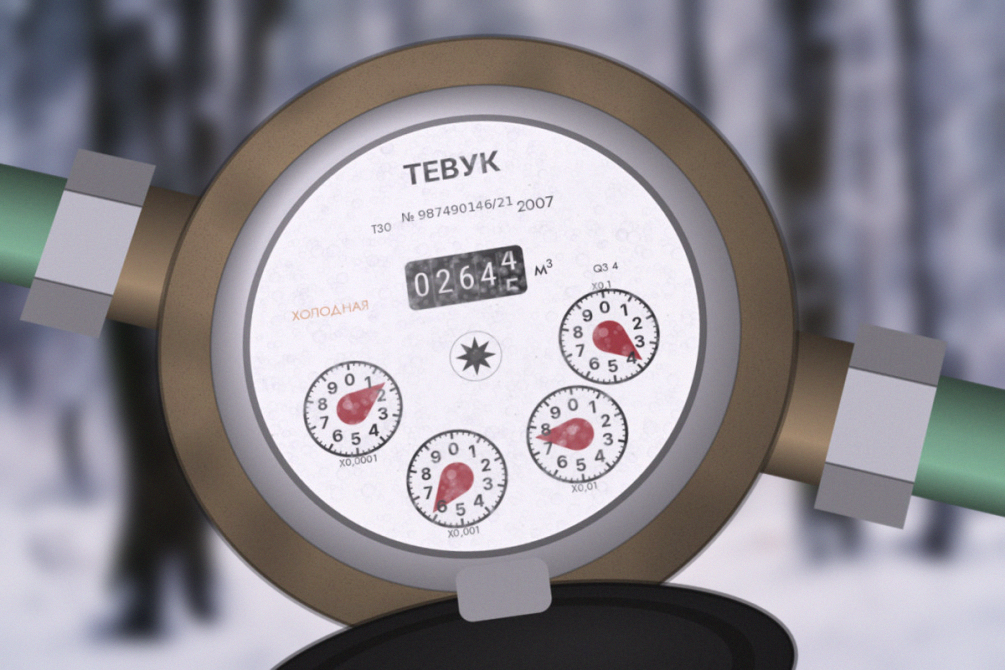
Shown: 2644.3761 m³
